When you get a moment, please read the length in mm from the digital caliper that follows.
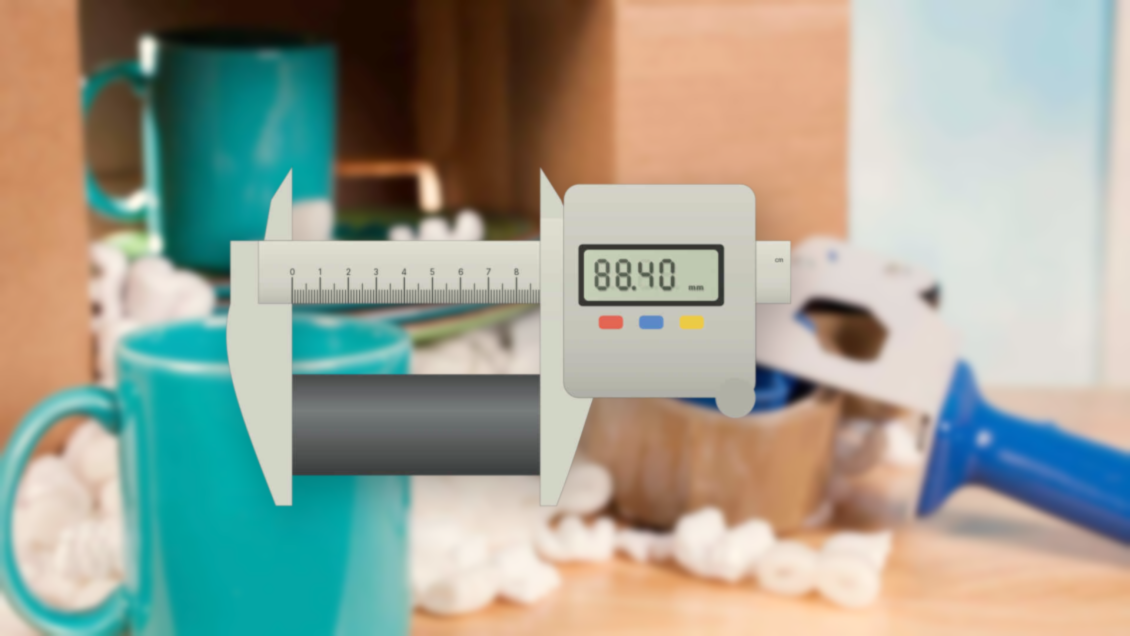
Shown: 88.40 mm
